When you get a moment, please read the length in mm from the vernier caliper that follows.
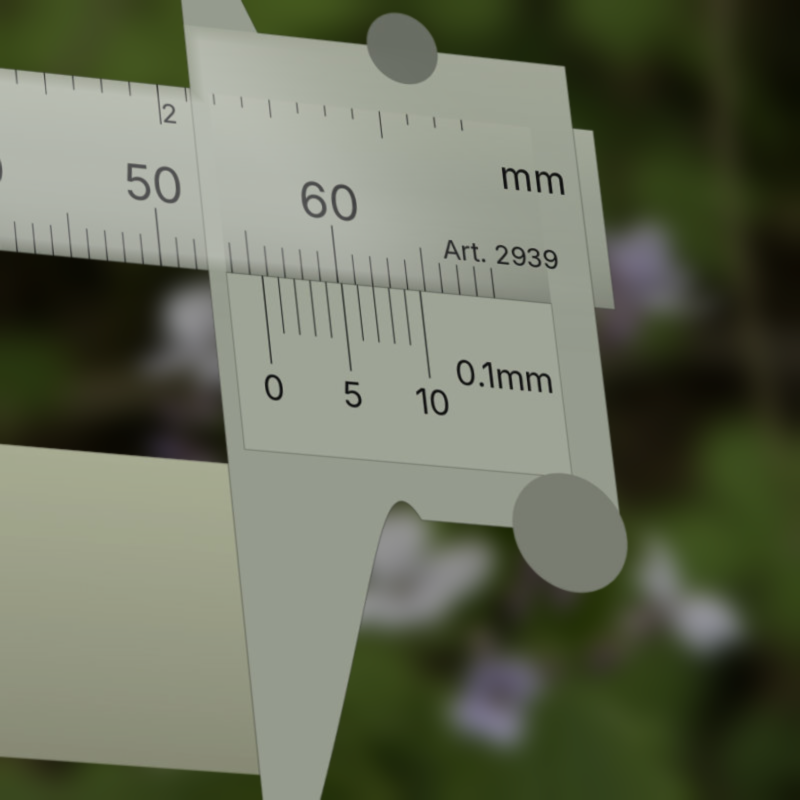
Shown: 55.7 mm
